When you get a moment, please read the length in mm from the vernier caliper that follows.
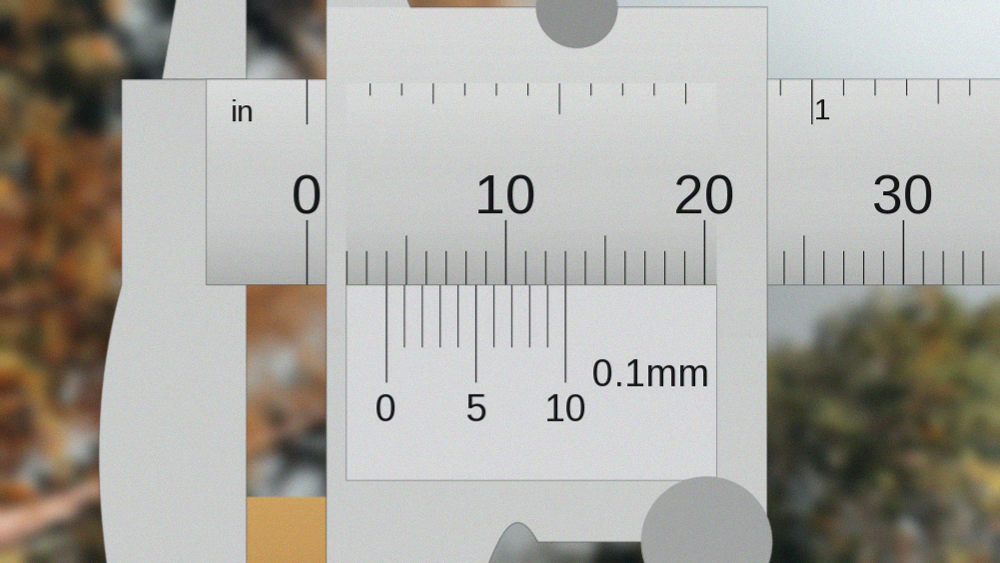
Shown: 4.0 mm
